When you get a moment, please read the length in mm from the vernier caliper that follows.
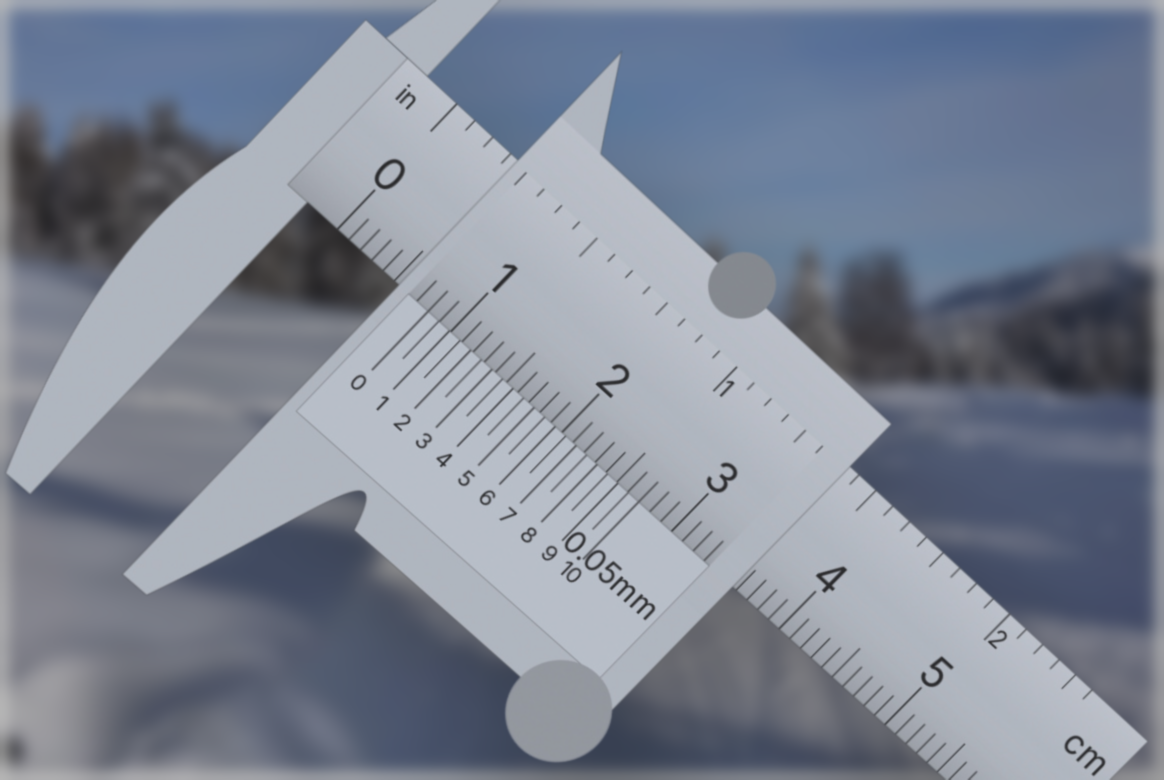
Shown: 8.0 mm
